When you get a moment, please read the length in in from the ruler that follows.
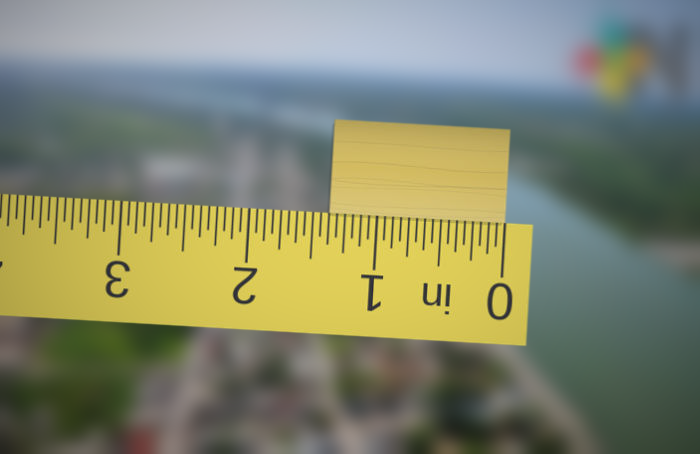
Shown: 1.375 in
